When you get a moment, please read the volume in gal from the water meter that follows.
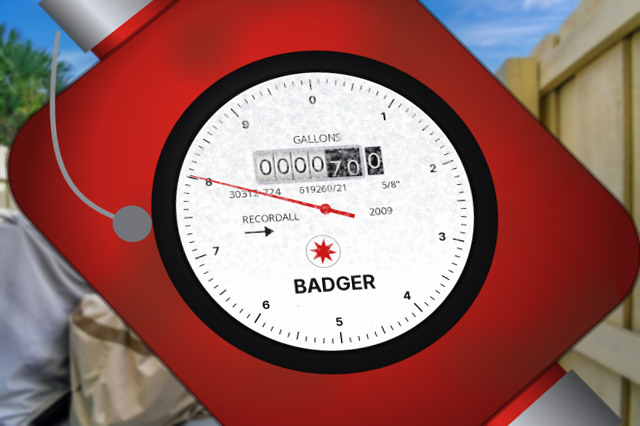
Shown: 698.0 gal
